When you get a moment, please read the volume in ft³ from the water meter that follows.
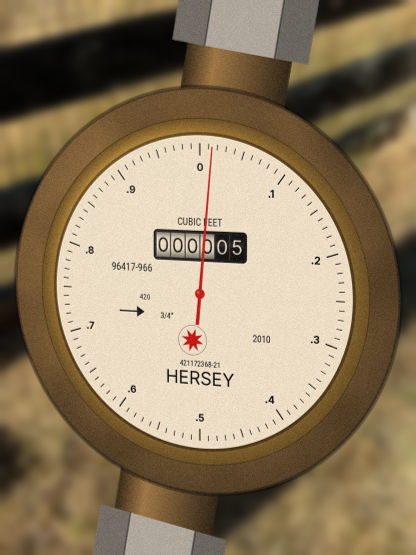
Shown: 5.01 ft³
